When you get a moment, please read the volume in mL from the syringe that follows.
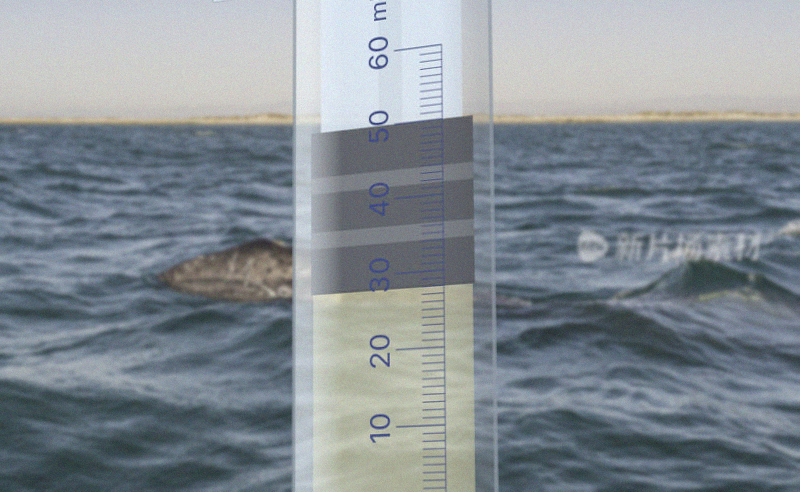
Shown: 28 mL
